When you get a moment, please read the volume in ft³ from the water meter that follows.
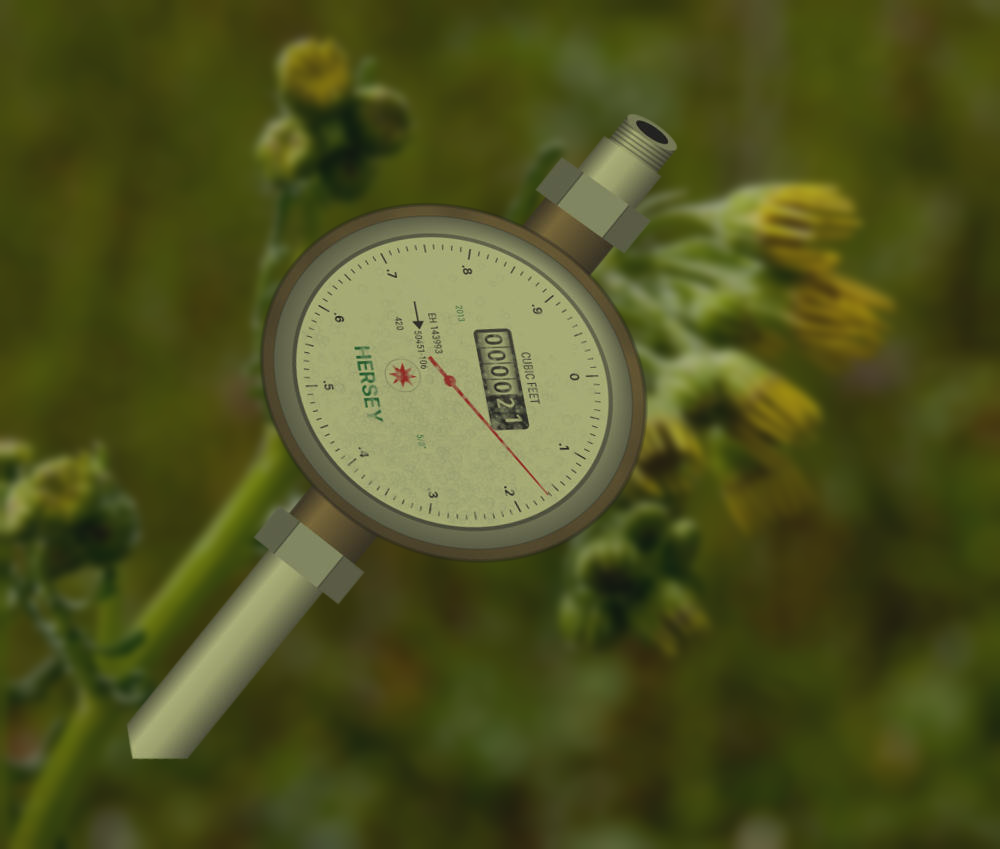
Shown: 21.16 ft³
